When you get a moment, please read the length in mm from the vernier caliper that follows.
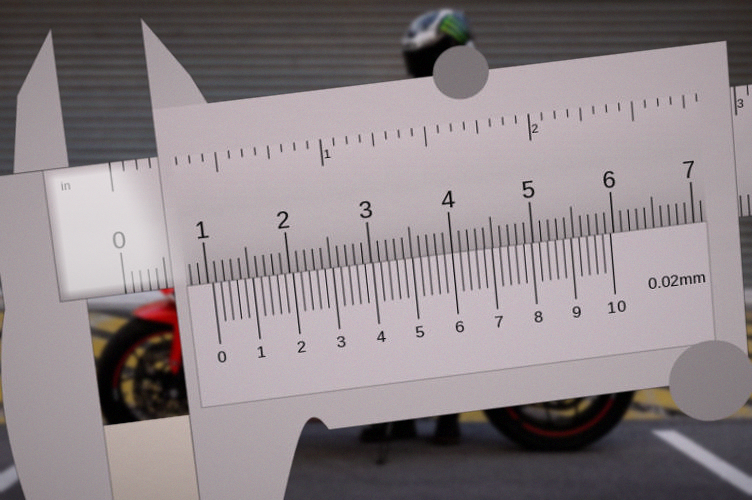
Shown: 10.6 mm
